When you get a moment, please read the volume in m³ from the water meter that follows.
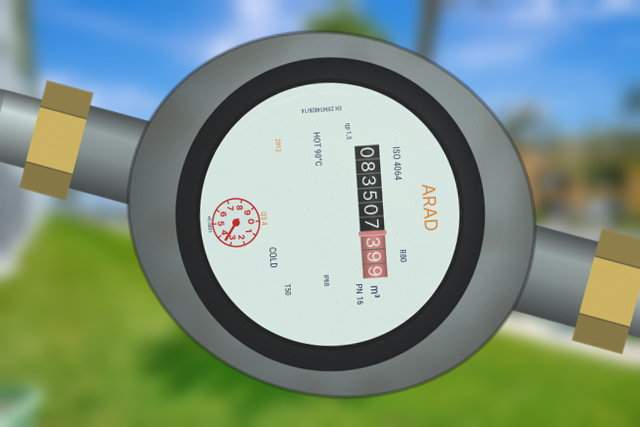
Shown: 83507.3993 m³
